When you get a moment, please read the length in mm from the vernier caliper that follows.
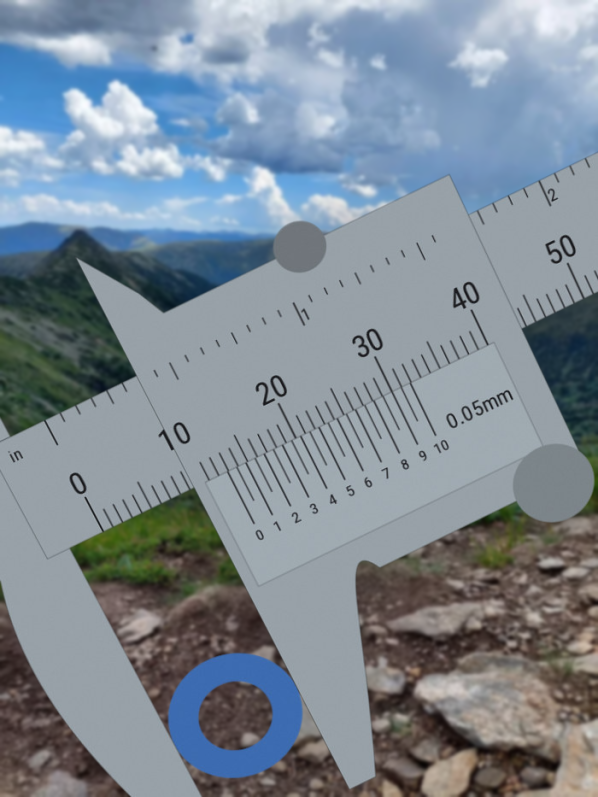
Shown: 12.9 mm
